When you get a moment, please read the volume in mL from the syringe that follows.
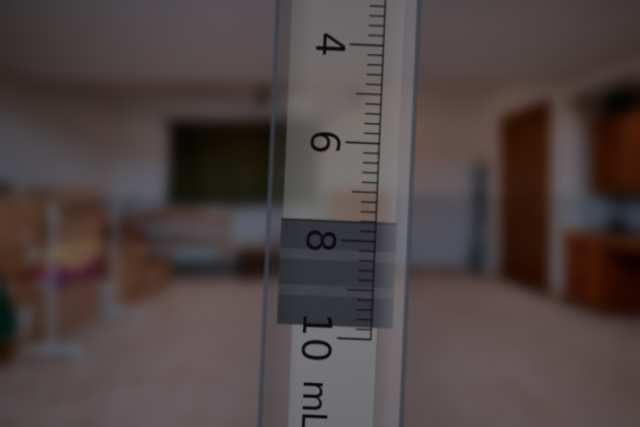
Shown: 7.6 mL
